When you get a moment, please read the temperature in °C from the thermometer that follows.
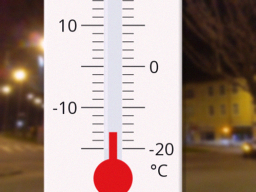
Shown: -16 °C
